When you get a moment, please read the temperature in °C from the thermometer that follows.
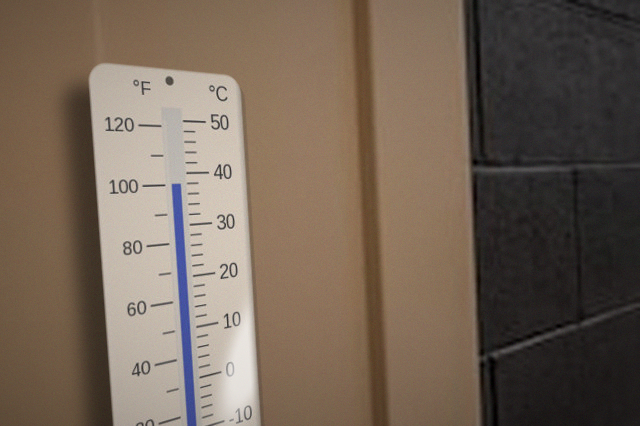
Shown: 38 °C
